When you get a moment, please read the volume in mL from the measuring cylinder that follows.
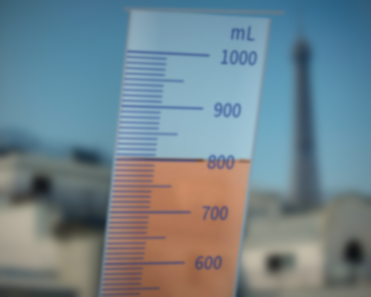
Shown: 800 mL
